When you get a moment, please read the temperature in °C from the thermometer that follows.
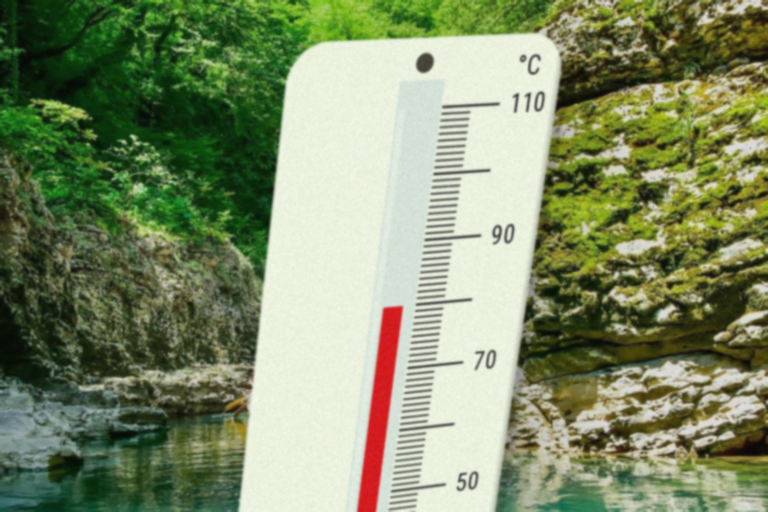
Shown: 80 °C
